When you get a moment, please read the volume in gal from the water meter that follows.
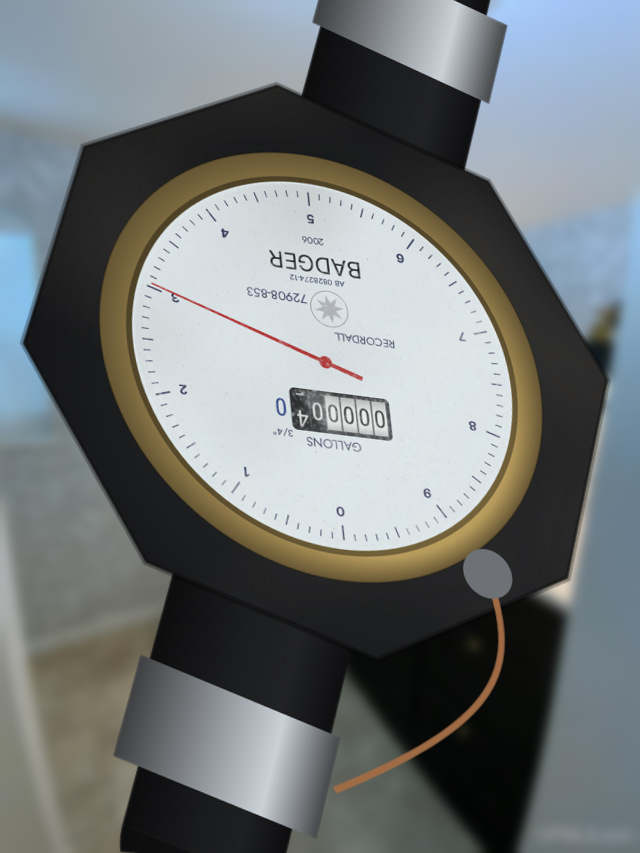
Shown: 43.0 gal
